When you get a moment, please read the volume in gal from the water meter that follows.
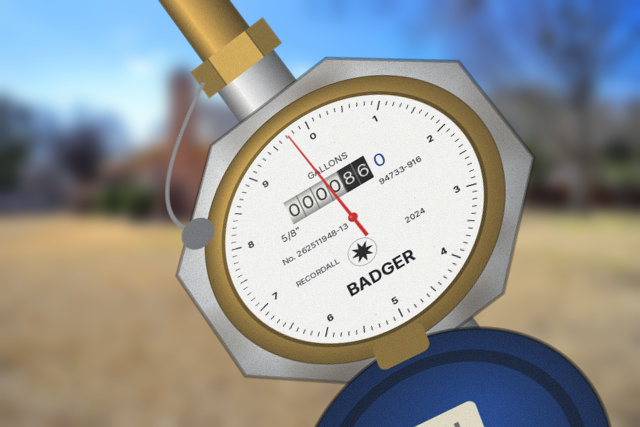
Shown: 859.7 gal
